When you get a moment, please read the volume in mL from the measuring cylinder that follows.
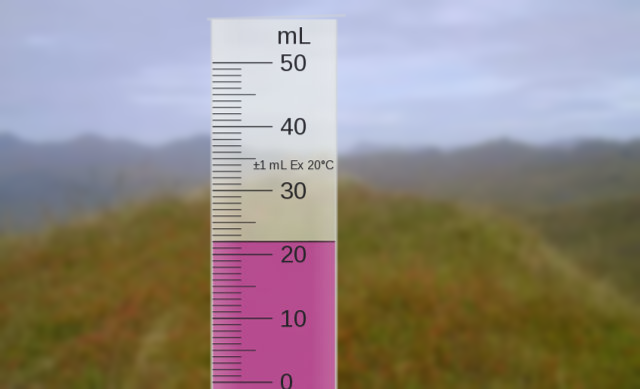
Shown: 22 mL
